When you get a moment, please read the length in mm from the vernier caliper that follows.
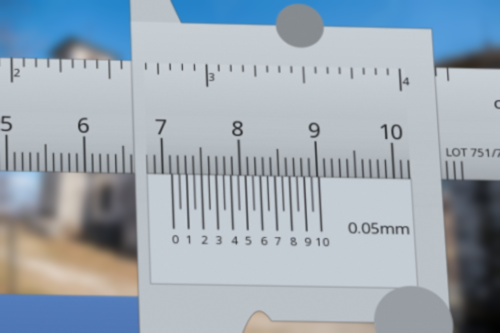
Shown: 71.2 mm
